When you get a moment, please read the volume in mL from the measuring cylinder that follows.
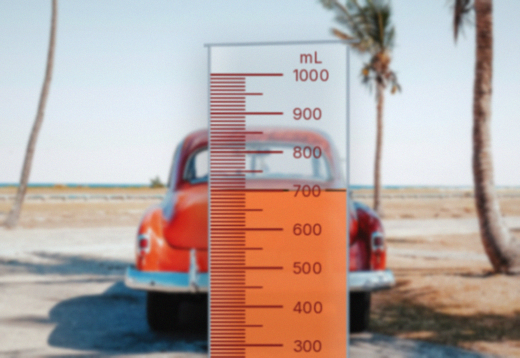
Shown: 700 mL
